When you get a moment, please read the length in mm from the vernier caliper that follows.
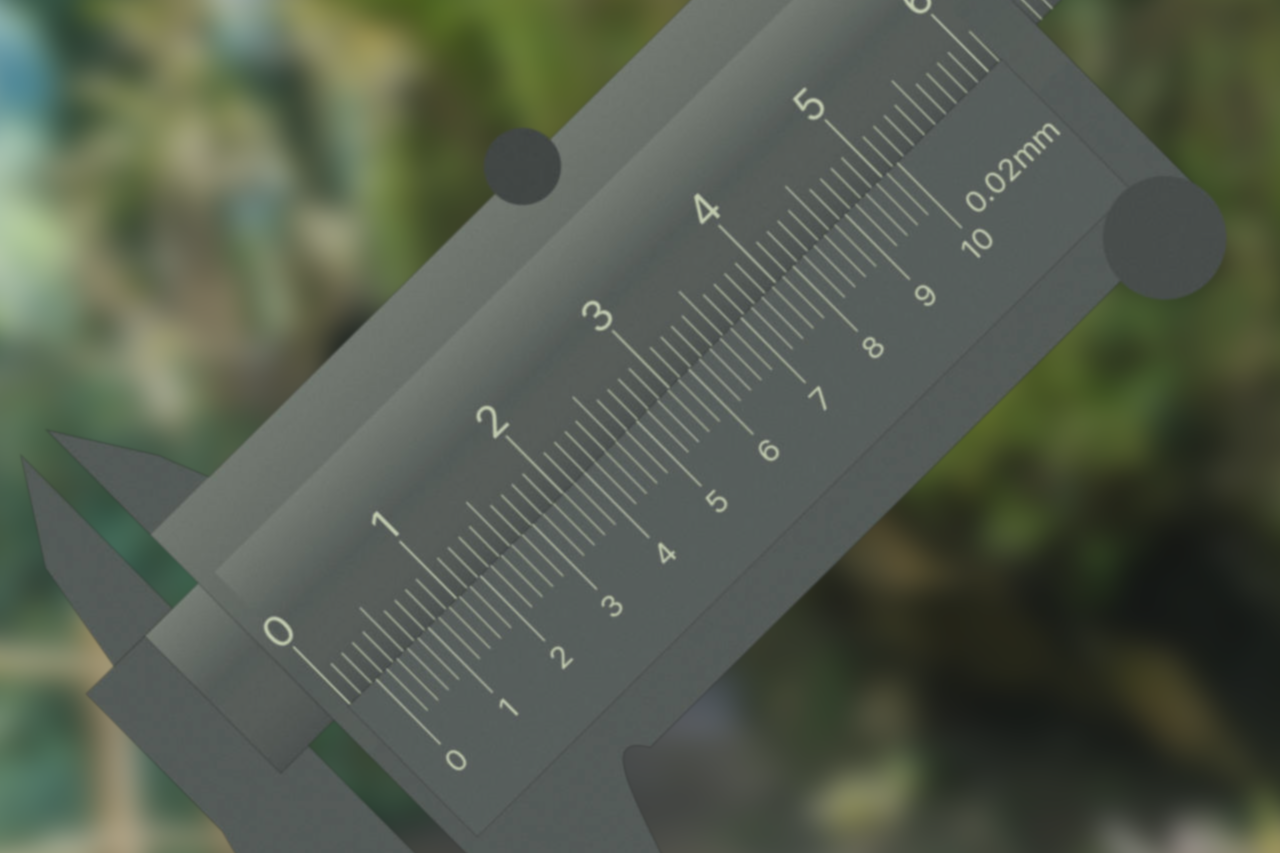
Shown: 2.4 mm
